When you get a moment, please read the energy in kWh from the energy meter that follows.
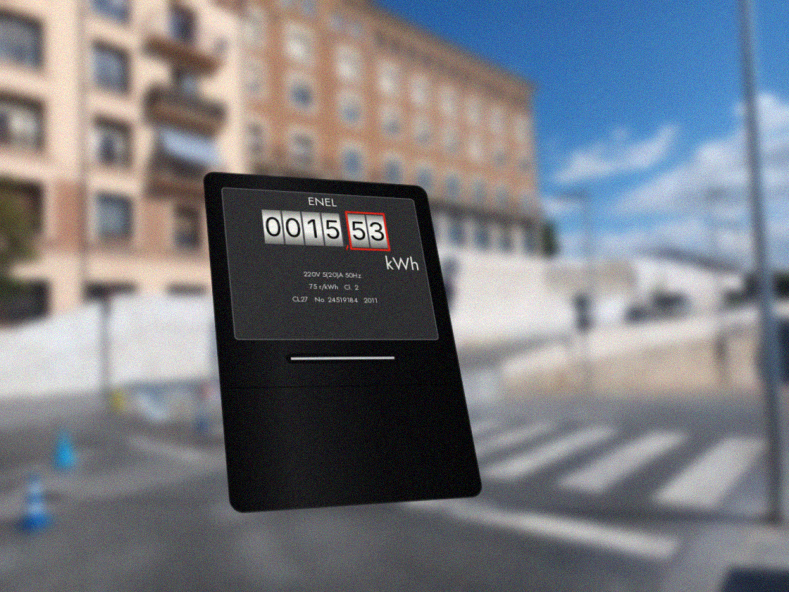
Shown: 15.53 kWh
